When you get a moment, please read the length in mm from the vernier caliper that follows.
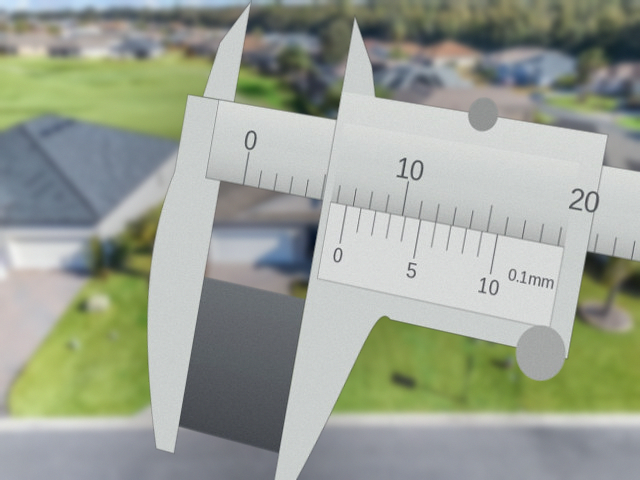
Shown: 6.6 mm
